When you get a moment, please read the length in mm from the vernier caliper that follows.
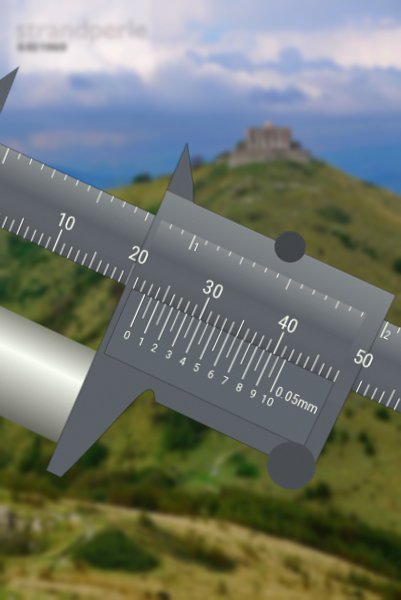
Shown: 22.6 mm
